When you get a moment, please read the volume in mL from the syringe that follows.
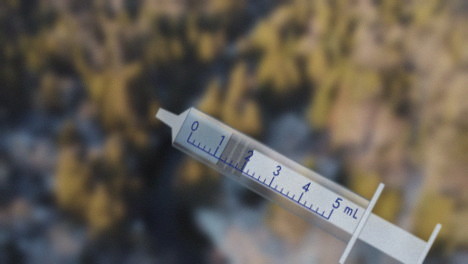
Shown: 1.2 mL
